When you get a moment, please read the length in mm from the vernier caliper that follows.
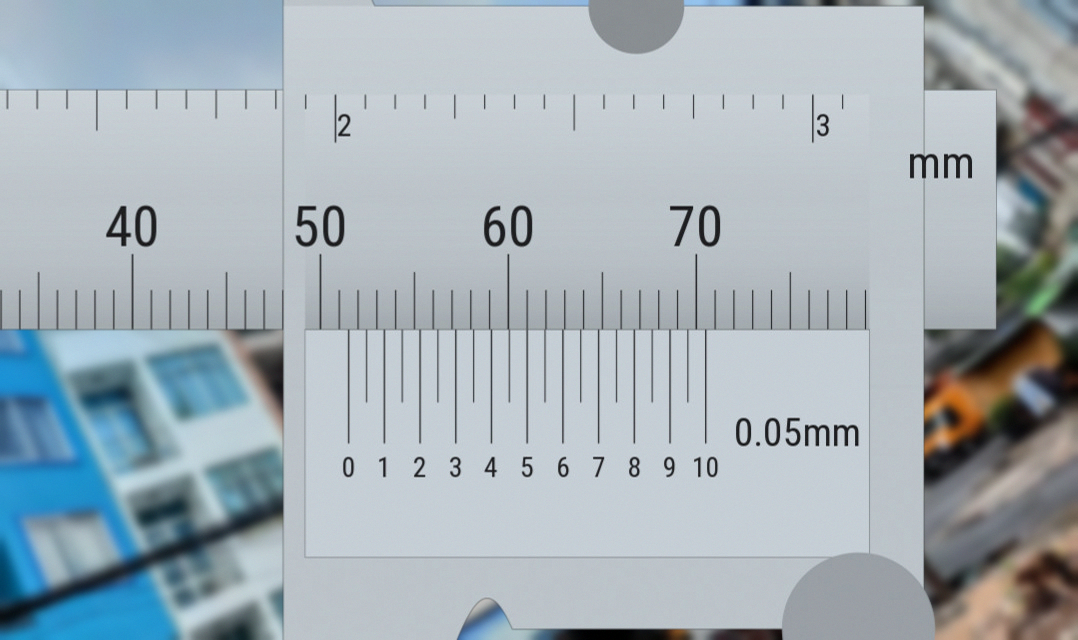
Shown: 51.5 mm
